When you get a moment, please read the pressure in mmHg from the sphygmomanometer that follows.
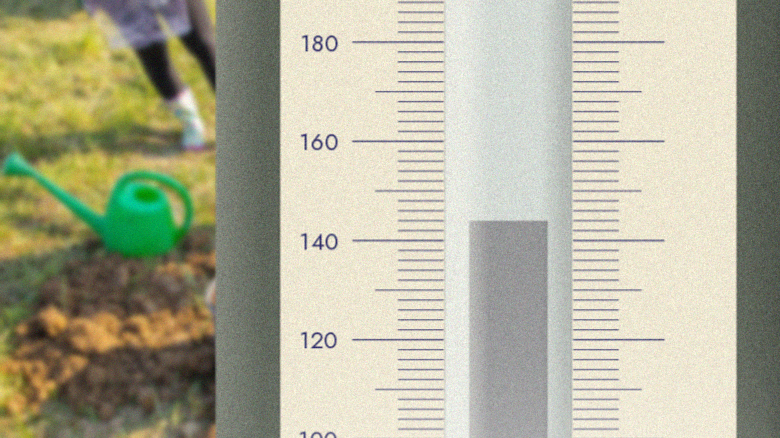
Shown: 144 mmHg
